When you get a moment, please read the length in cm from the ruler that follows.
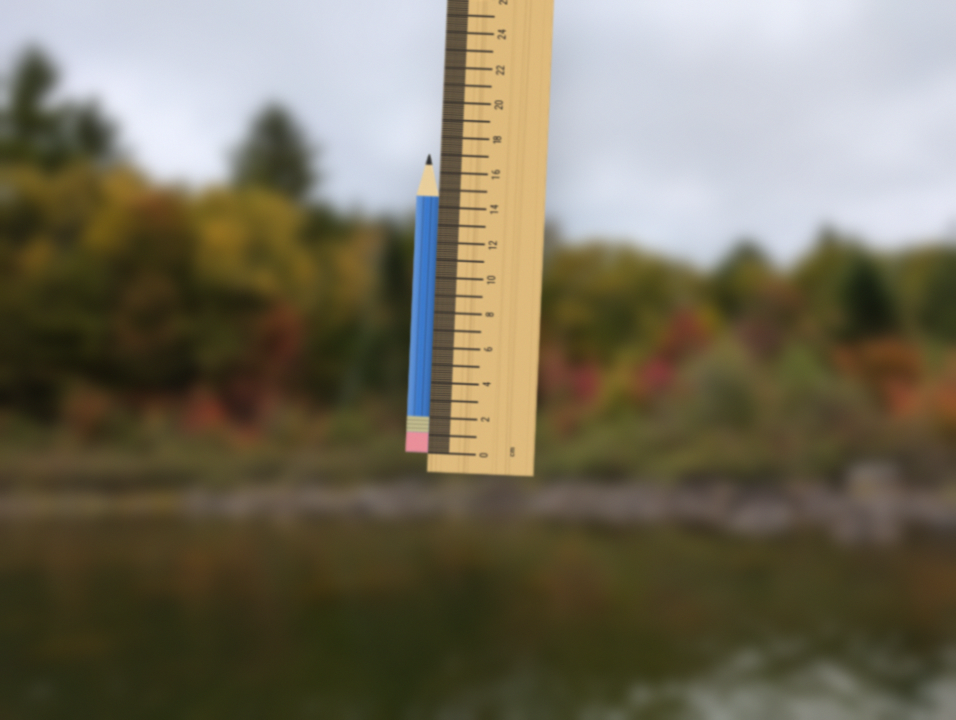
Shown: 17 cm
